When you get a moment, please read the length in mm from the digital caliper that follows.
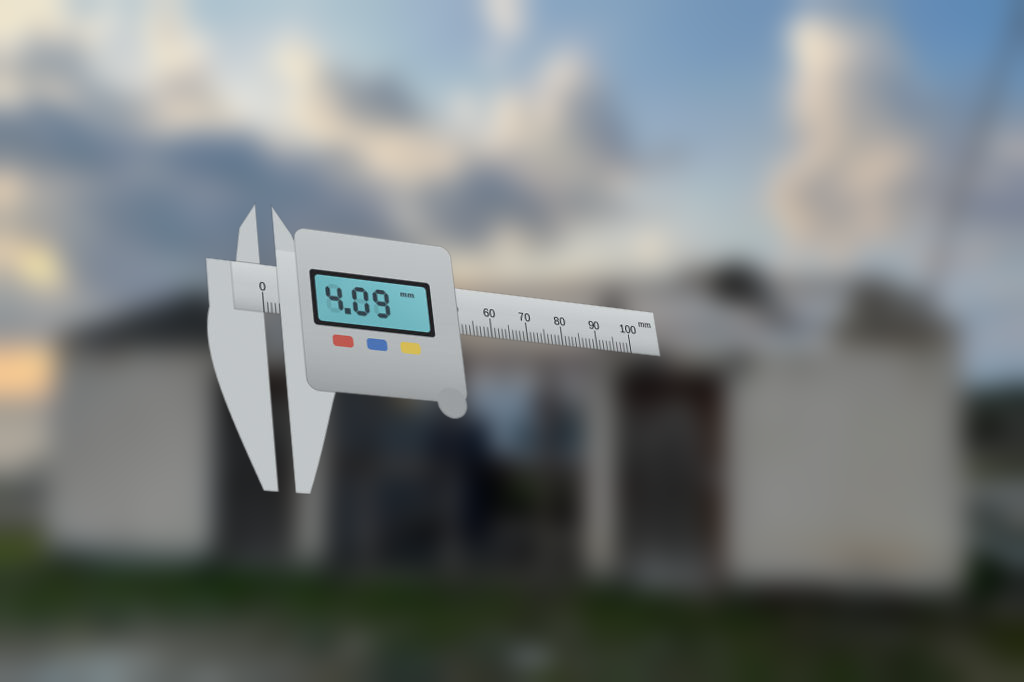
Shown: 4.09 mm
